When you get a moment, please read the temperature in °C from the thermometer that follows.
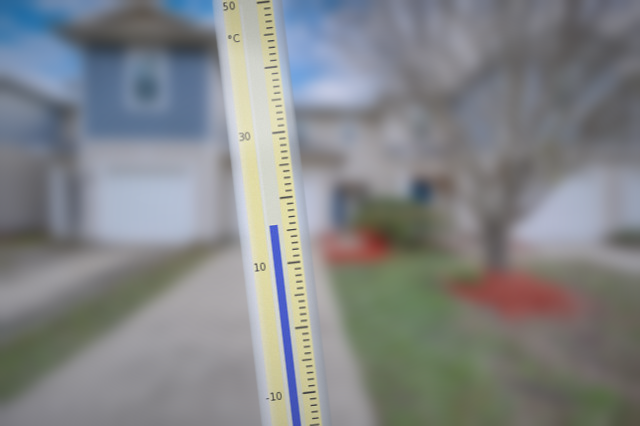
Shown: 16 °C
